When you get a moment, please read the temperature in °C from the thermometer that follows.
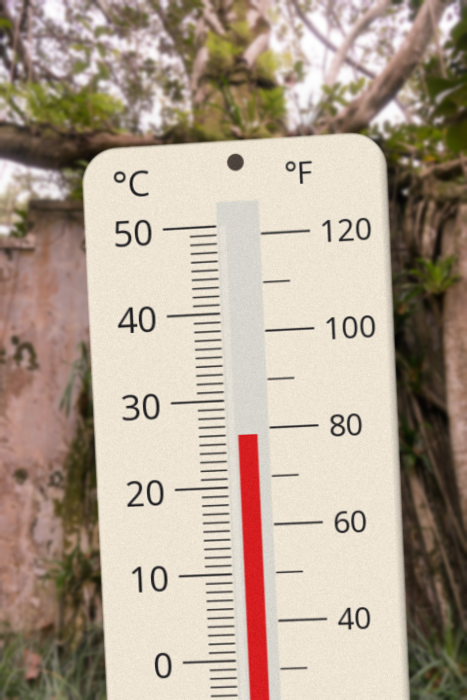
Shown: 26 °C
